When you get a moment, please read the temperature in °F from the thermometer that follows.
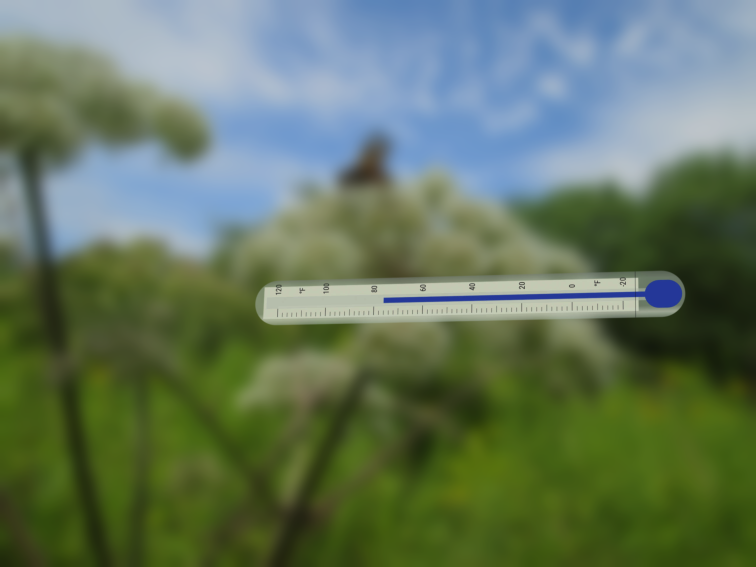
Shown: 76 °F
